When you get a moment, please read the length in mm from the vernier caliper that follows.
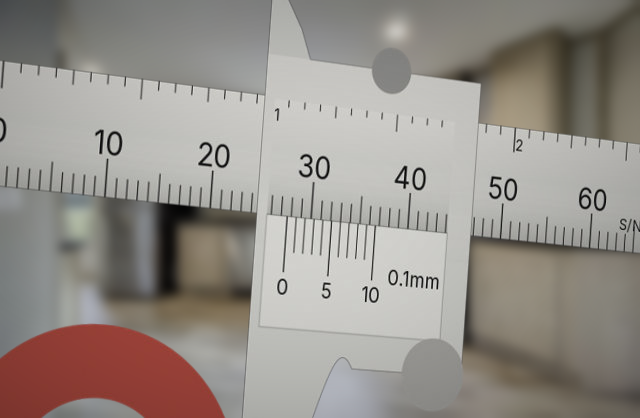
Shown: 27.6 mm
